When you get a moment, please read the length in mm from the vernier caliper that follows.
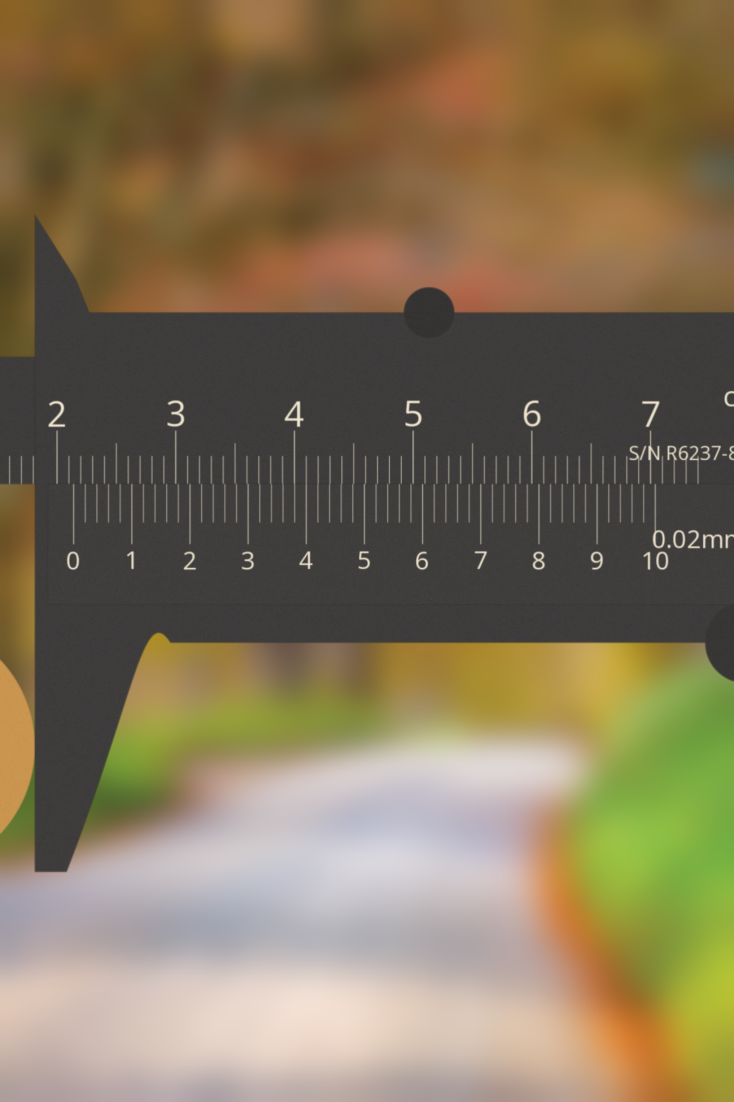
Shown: 21.4 mm
